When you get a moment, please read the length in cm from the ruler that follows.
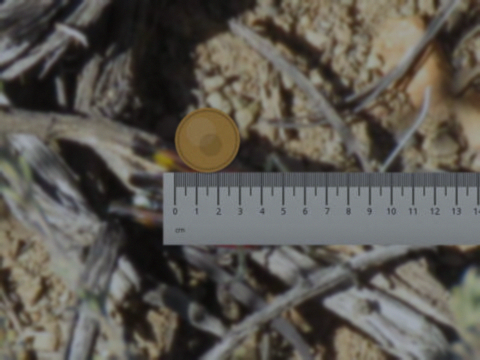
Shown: 3 cm
